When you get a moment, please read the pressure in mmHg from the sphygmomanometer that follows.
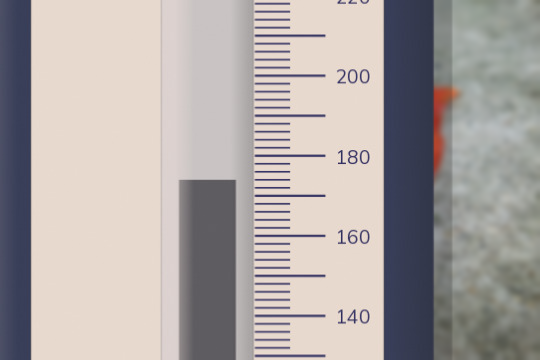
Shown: 174 mmHg
